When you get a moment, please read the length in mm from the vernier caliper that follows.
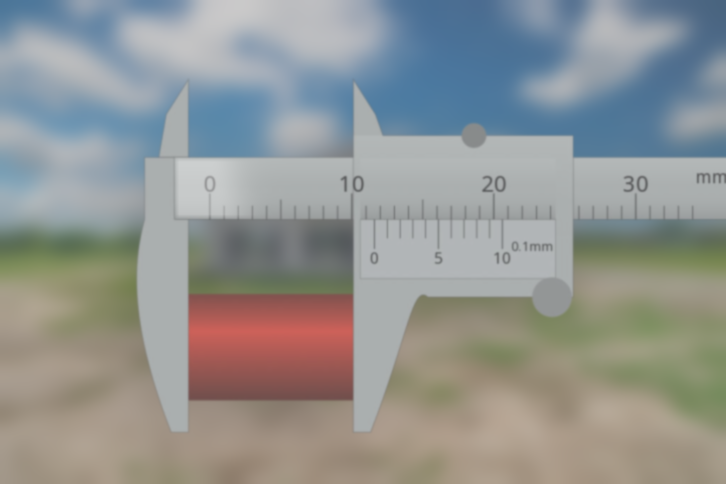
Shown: 11.6 mm
